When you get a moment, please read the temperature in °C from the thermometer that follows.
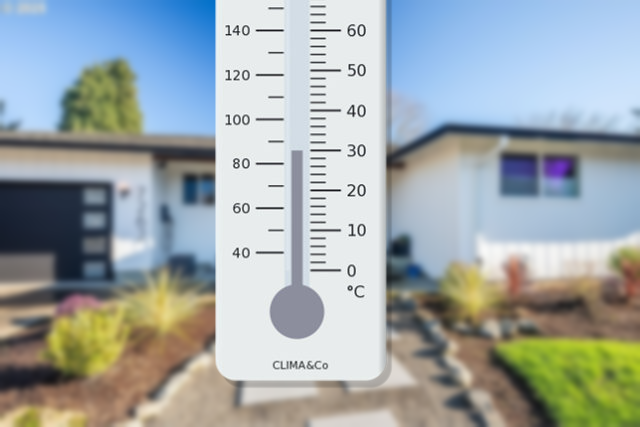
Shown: 30 °C
